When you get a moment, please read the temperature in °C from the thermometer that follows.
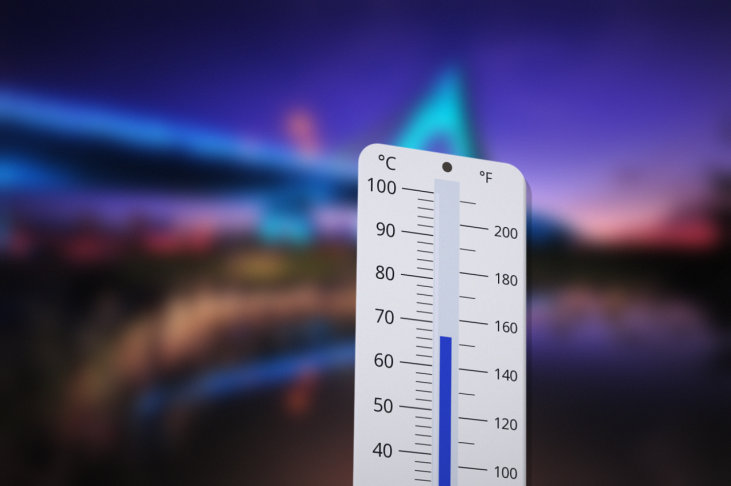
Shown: 67 °C
